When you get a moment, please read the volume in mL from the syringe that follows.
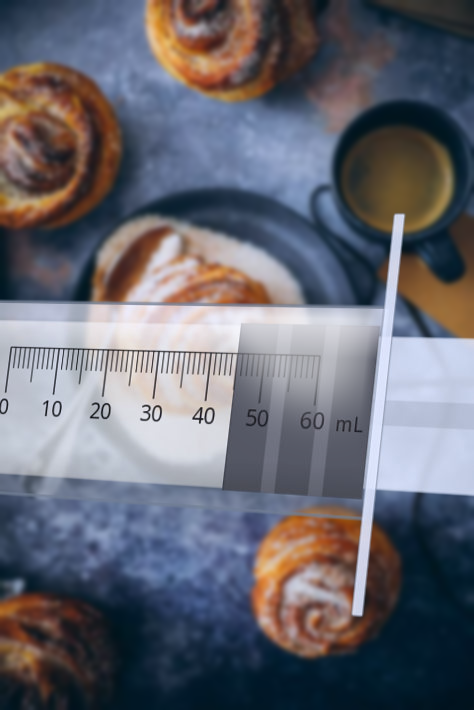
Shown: 45 mL
